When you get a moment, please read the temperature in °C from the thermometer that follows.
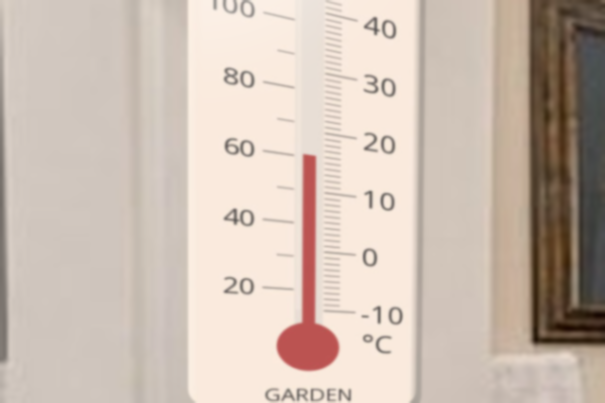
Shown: 16 °C
